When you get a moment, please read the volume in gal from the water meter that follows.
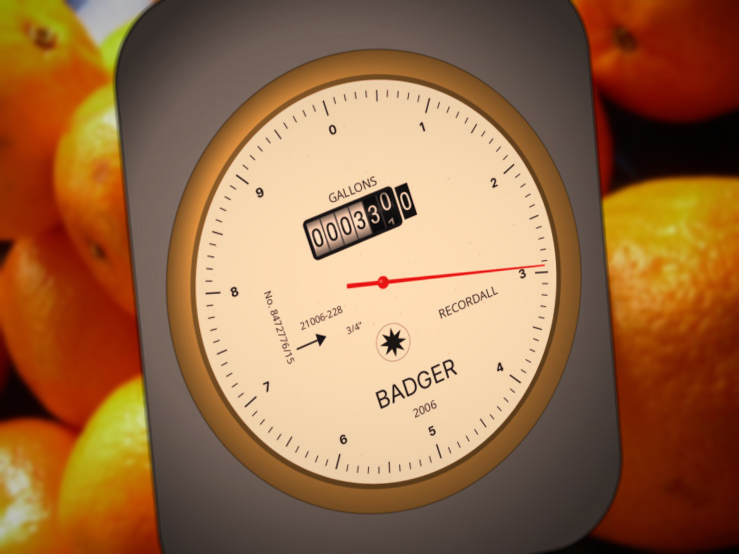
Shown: 3302.9 gal
